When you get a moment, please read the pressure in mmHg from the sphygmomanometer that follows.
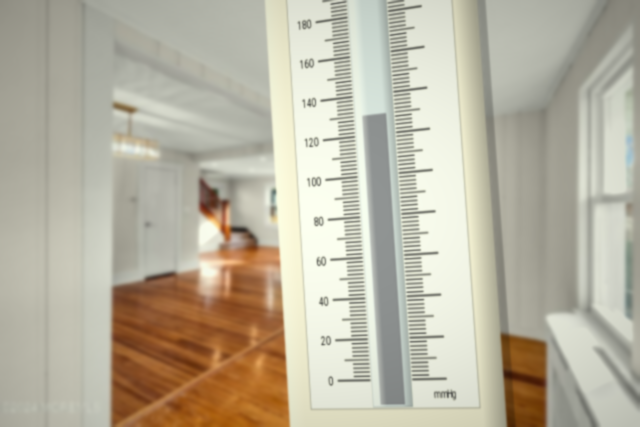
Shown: 130 mmHg
